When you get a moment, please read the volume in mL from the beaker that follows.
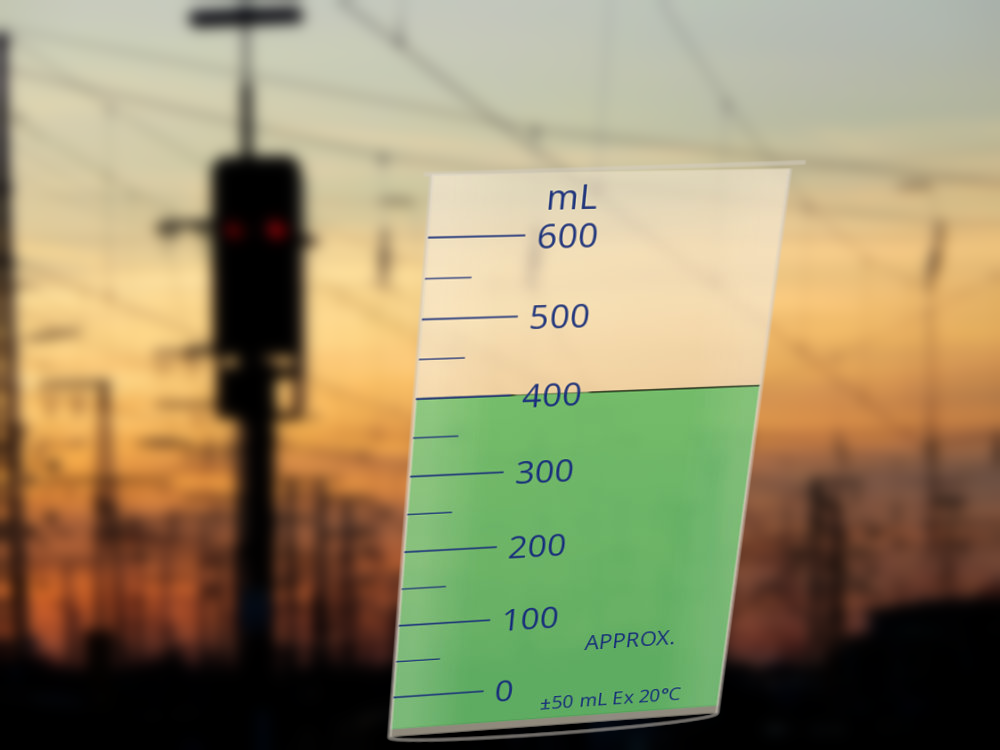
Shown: 400 mL
